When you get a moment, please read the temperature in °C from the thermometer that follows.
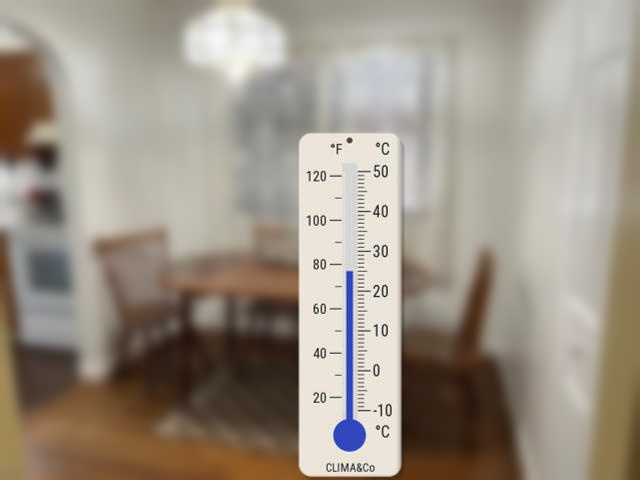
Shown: 25 °C
